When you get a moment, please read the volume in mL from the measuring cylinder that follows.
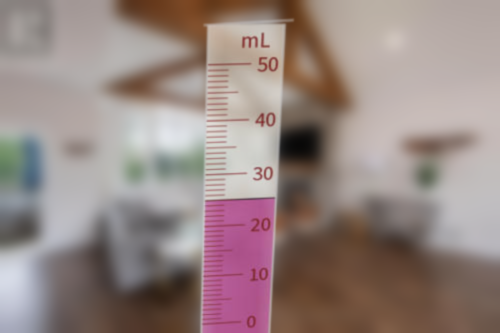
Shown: 25 mL
